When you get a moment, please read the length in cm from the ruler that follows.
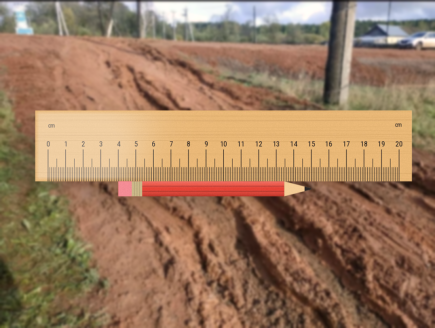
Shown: 11 cm
